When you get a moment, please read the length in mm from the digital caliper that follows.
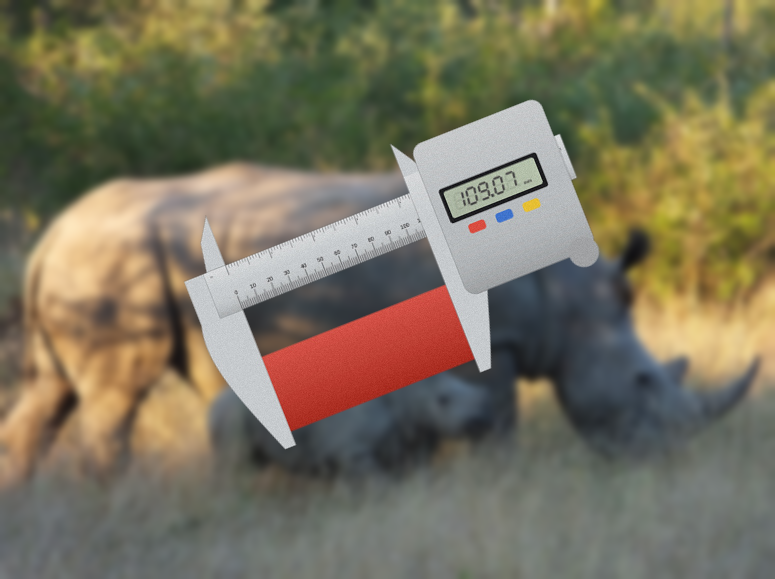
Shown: 109.07 mm
